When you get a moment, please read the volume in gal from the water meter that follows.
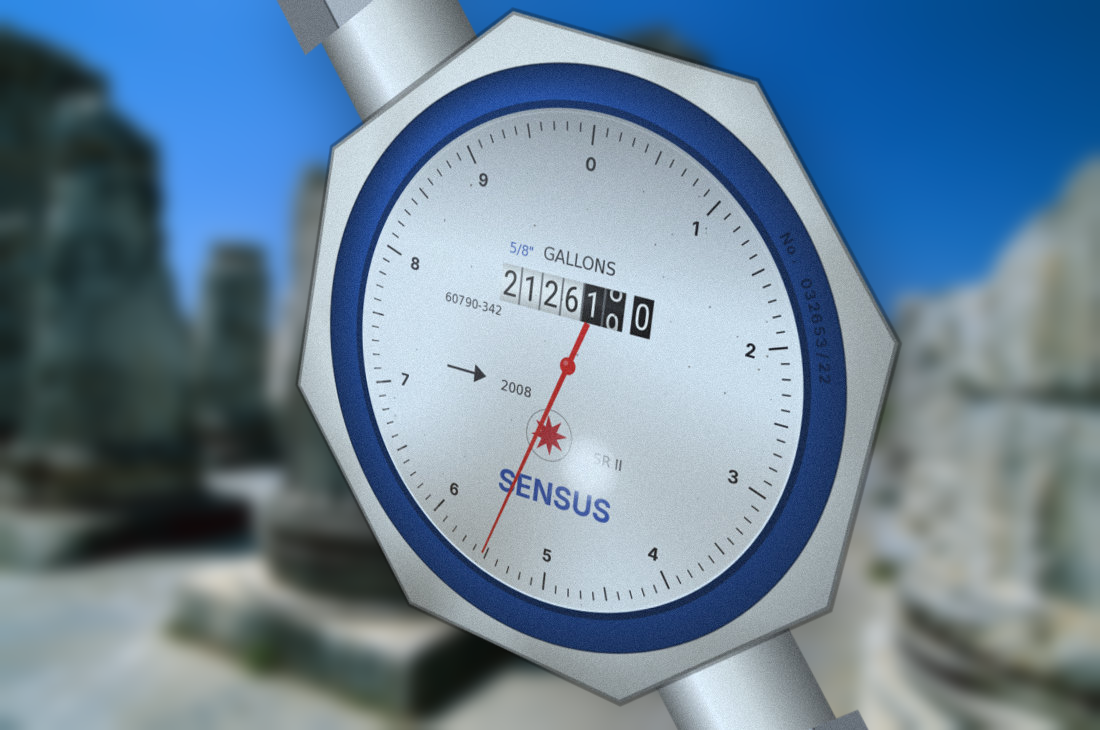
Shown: 2126185.5 gal
